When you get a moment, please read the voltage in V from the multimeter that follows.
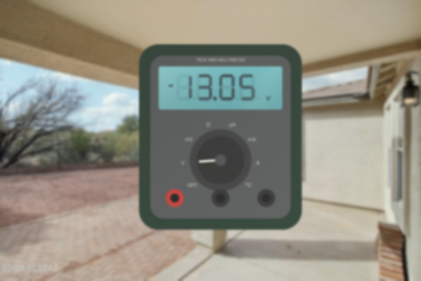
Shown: -13.05 V
